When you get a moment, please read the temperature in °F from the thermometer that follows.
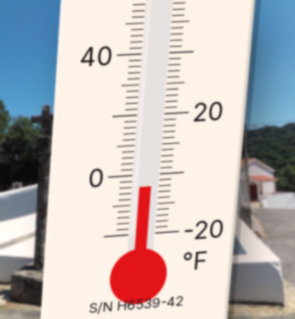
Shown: -4 °F
